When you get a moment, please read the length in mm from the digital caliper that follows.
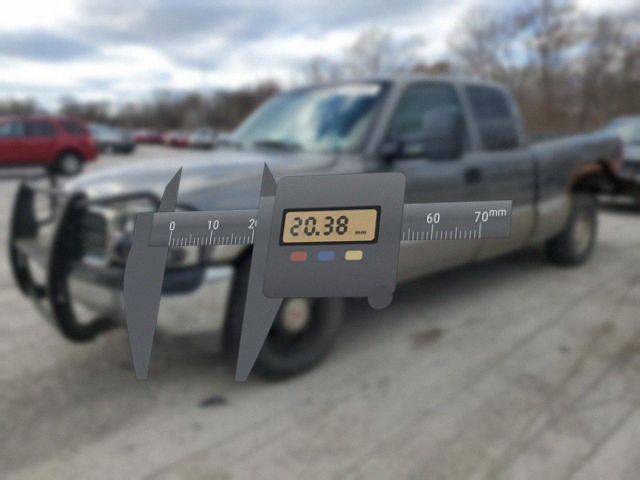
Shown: 20.38 mm
